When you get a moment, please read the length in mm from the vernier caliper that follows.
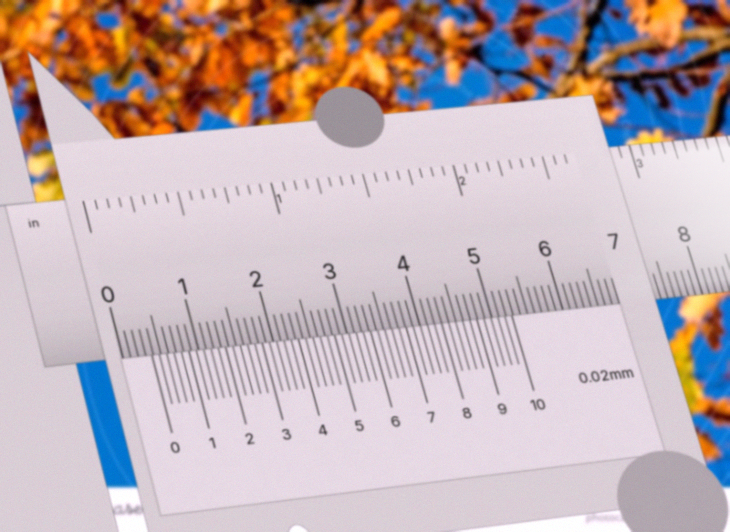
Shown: 3.8 mm
